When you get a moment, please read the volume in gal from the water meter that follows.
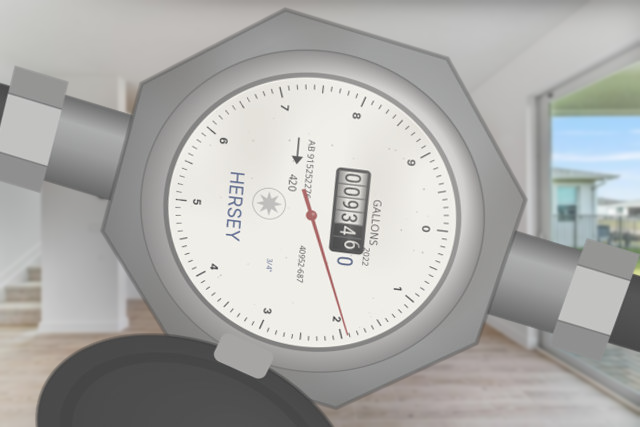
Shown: 93461.9 gal
